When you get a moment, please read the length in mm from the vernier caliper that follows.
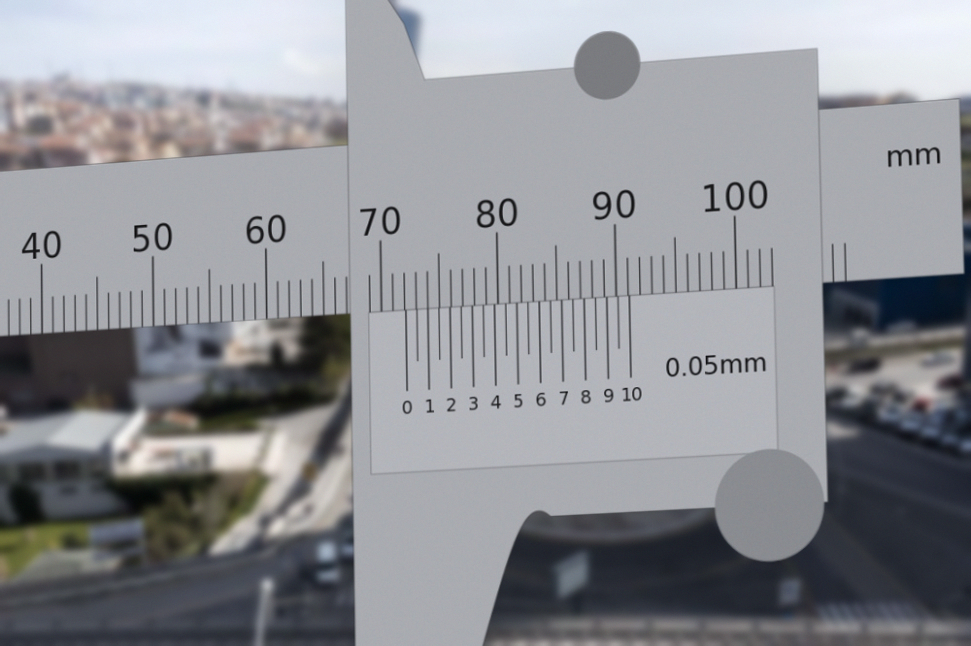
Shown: 72.1 mm
